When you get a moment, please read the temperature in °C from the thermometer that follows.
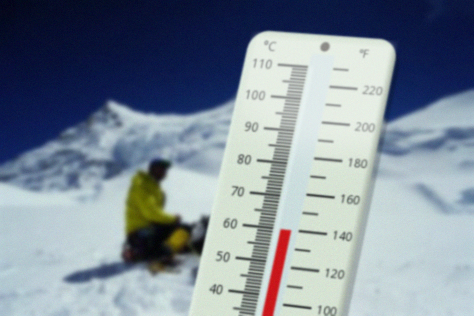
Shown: 60 °C
